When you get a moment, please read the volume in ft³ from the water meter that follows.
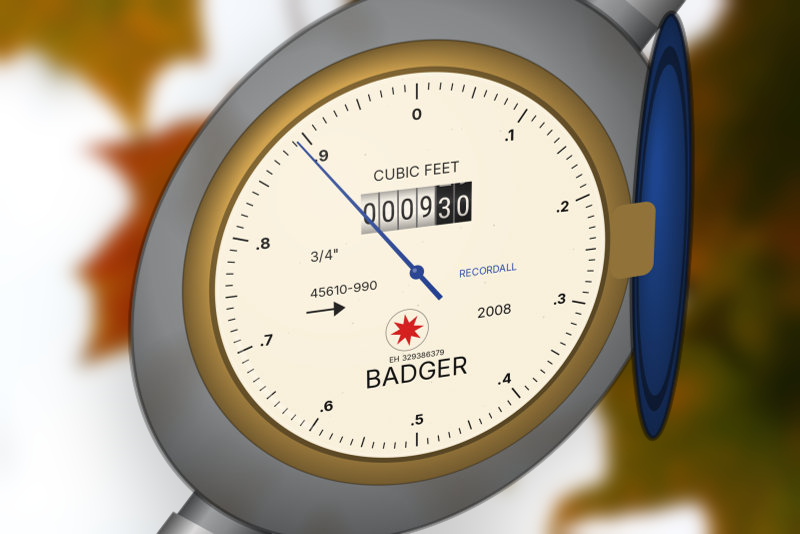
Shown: 929.89 ft³
